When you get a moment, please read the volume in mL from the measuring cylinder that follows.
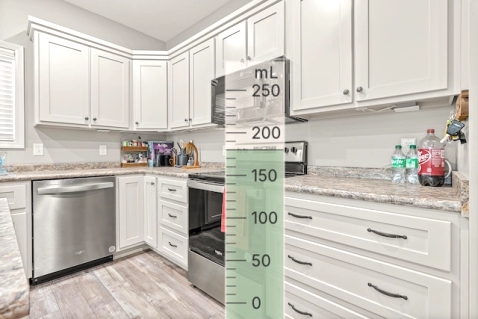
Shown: 180 mL
